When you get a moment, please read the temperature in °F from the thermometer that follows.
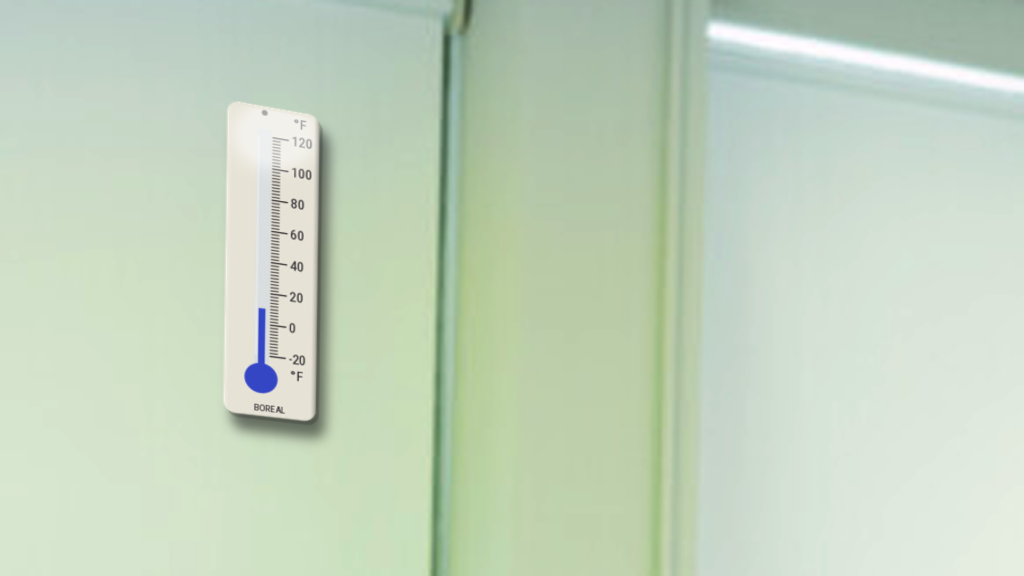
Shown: 10 °F
